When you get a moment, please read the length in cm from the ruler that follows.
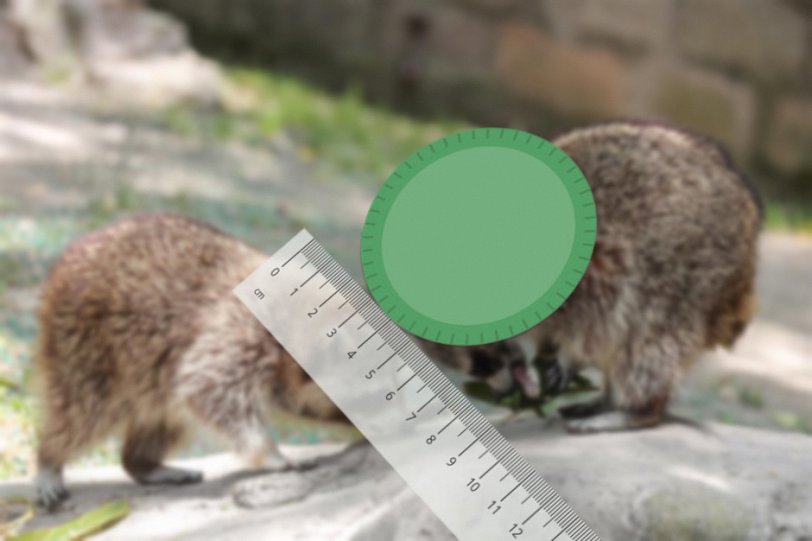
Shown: 7.5 cm
